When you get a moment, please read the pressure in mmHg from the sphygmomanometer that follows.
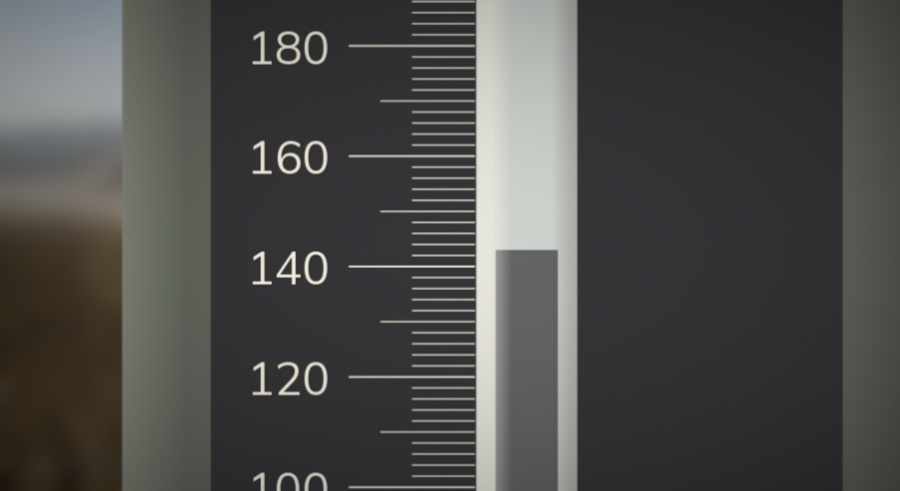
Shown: 143 mmHg
